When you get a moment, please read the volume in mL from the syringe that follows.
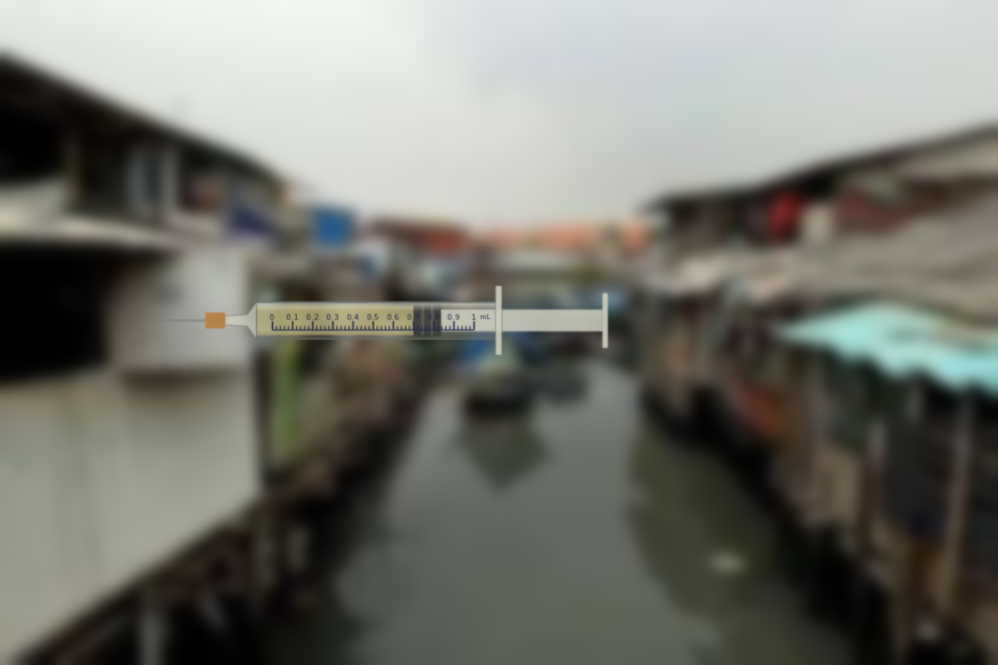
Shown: 0.7 mL
